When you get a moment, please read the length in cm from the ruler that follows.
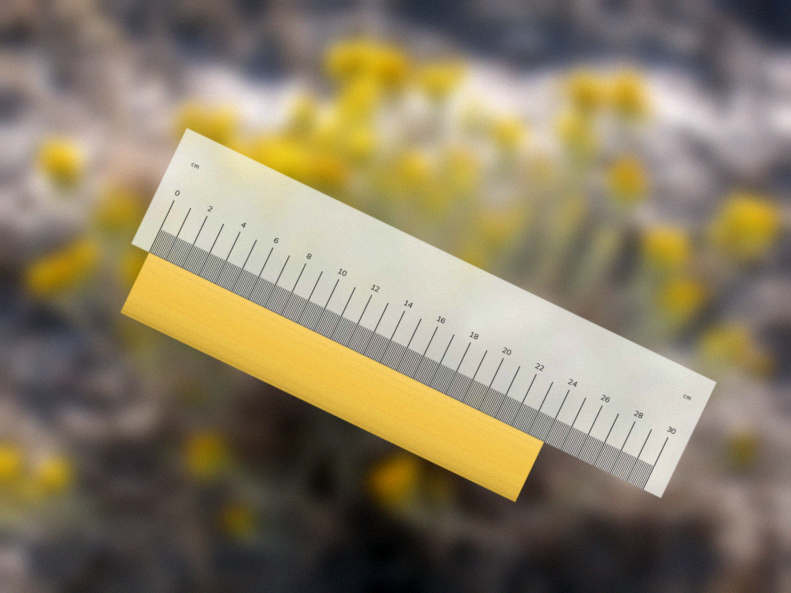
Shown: 24 cm
